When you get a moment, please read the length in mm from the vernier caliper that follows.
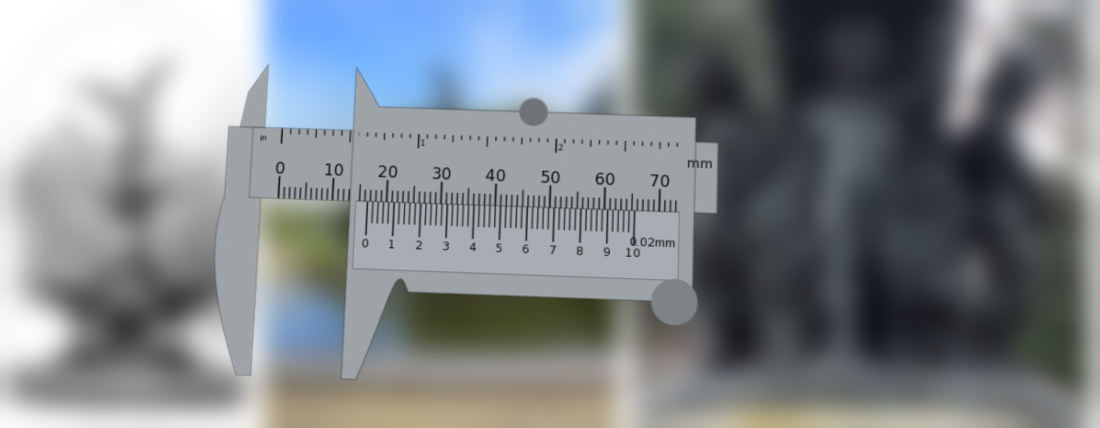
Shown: 16.5 mm
